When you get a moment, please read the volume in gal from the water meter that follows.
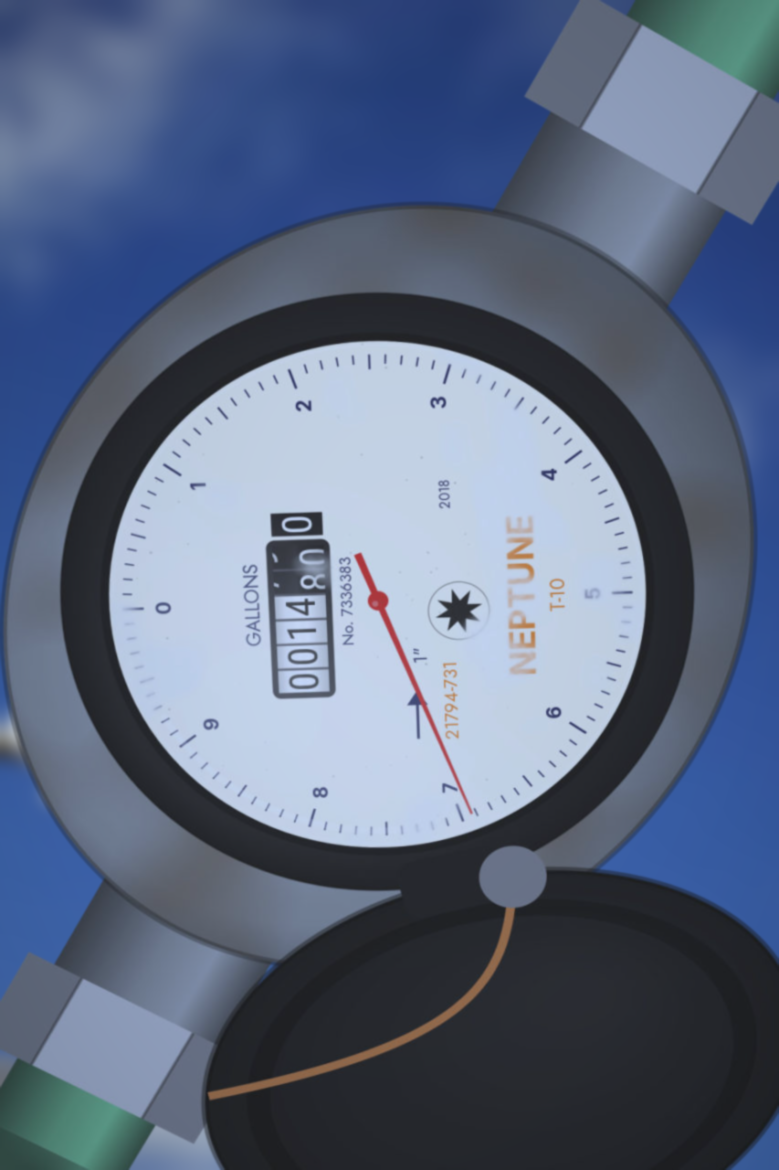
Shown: 14796.9 gal
